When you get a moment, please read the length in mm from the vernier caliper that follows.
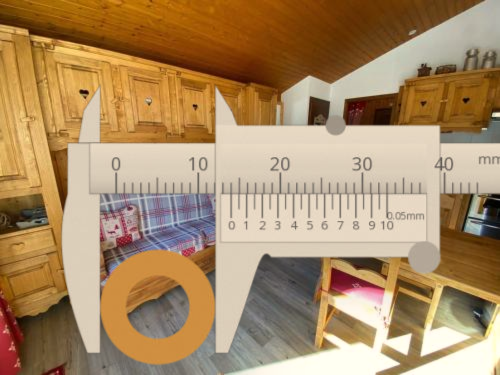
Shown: 14.0 mm
